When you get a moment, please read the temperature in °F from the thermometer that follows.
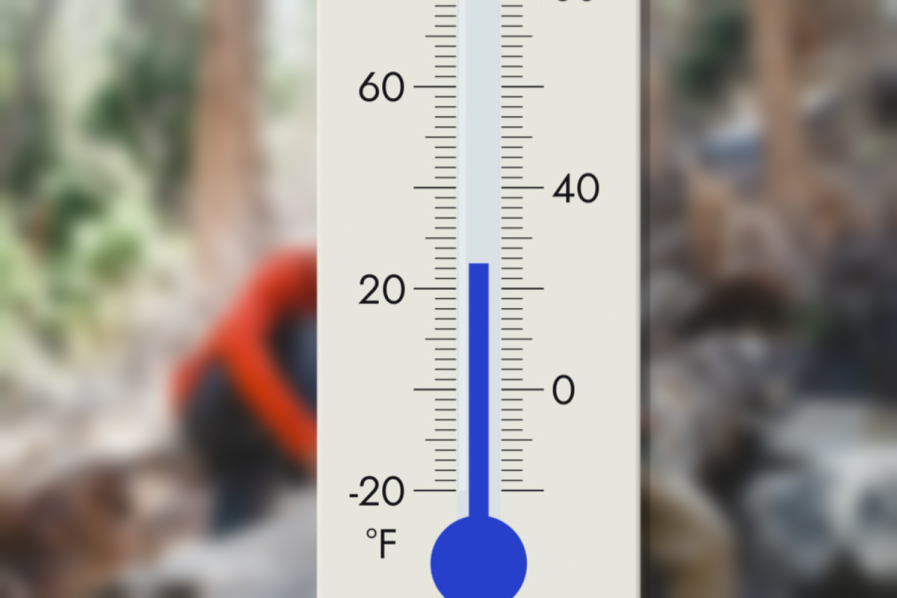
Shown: 25 °F
